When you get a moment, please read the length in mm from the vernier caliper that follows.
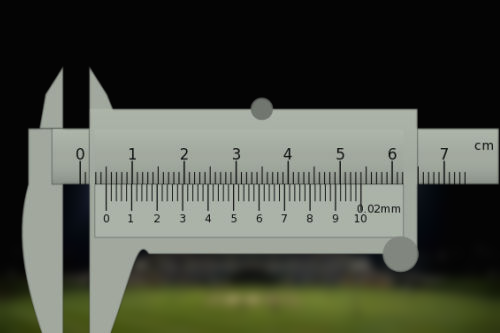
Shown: 5.0 mm
